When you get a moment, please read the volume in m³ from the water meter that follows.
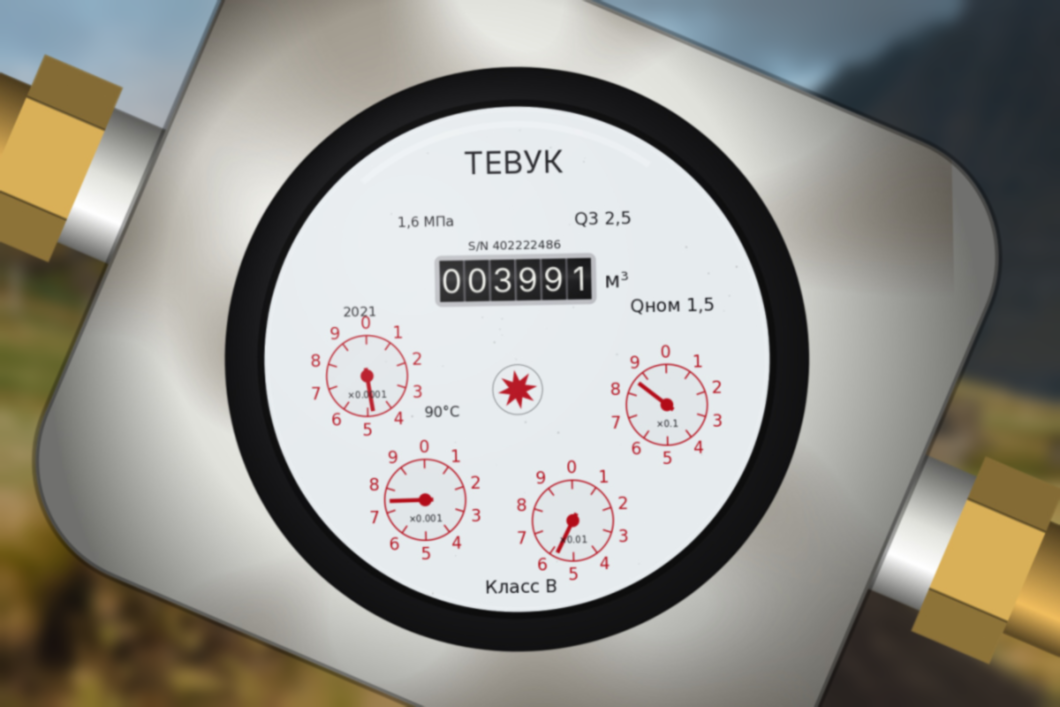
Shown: 3991.8574 m³
